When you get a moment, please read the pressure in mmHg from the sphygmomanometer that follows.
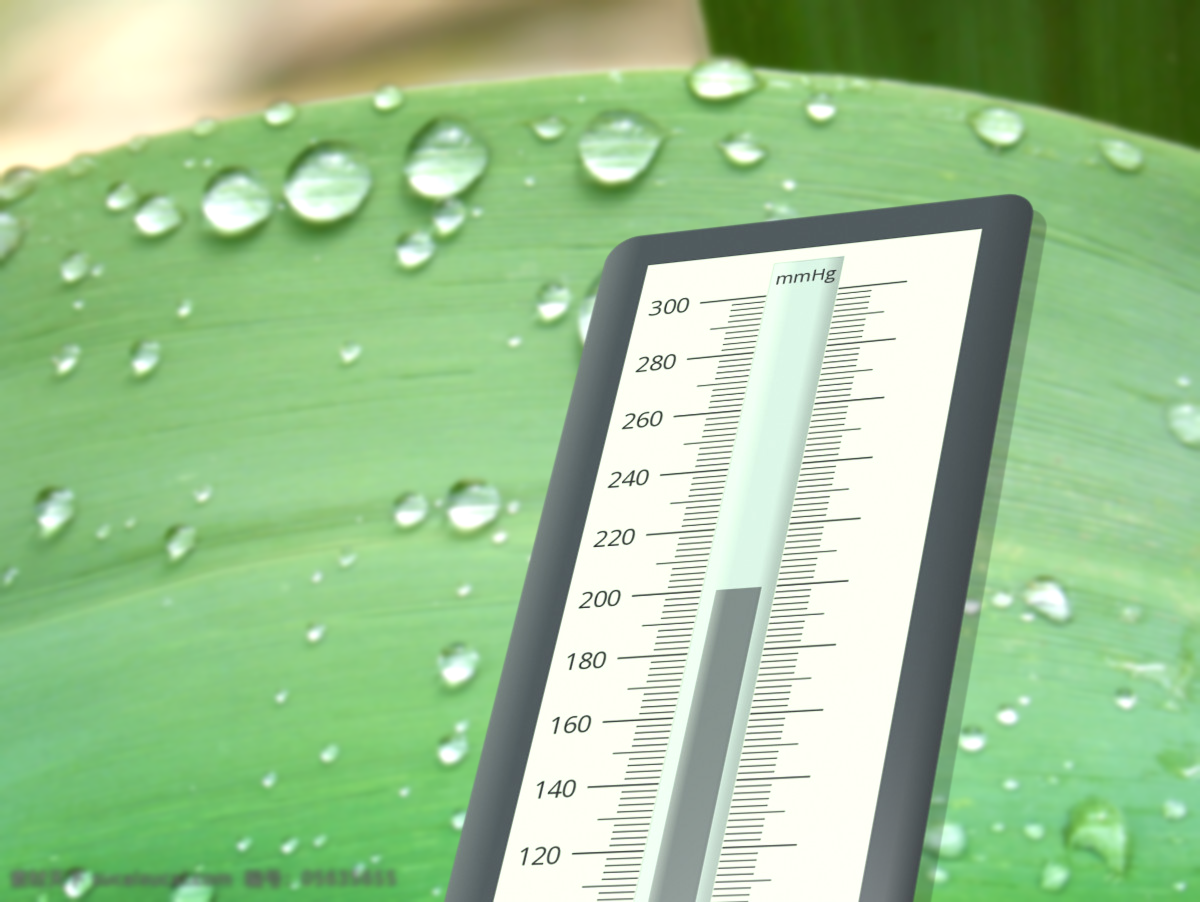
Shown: 200 mmHg
